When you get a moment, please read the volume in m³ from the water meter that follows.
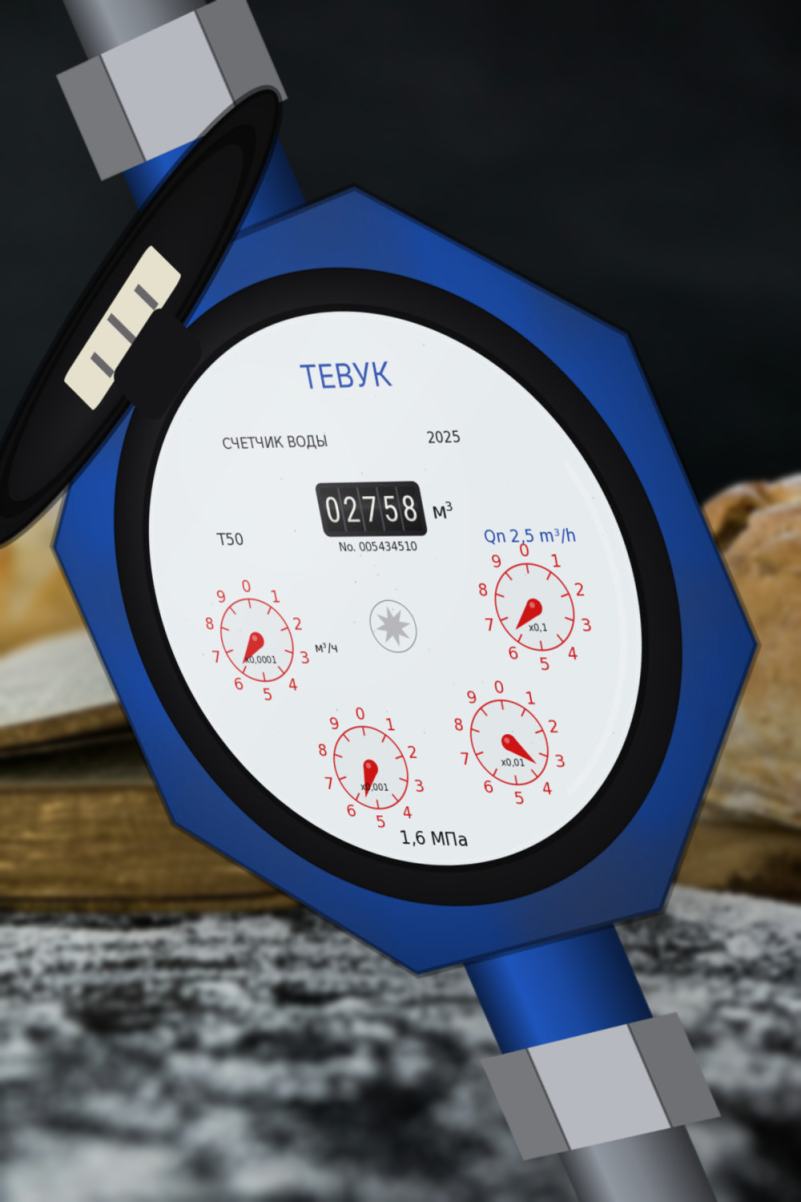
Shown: 2758.6356 m³
